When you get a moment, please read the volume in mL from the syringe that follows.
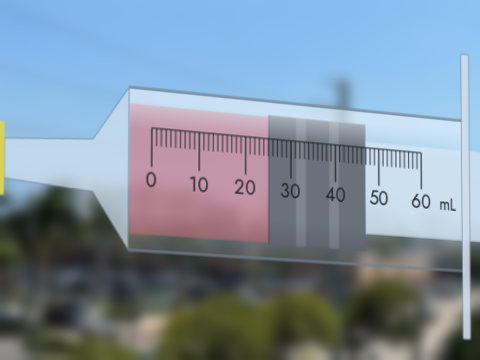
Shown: 25 mL
